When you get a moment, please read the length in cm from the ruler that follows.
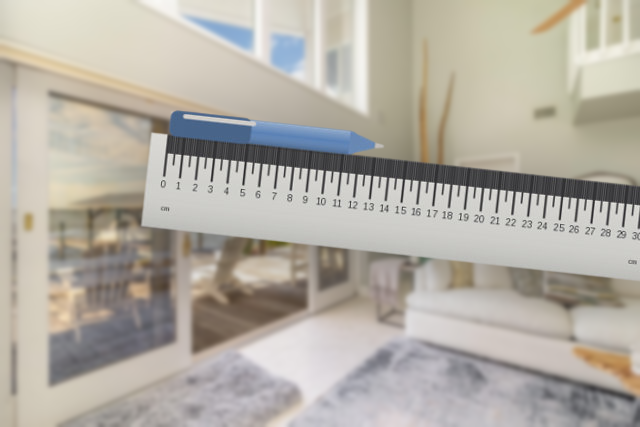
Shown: 13.5 cm
